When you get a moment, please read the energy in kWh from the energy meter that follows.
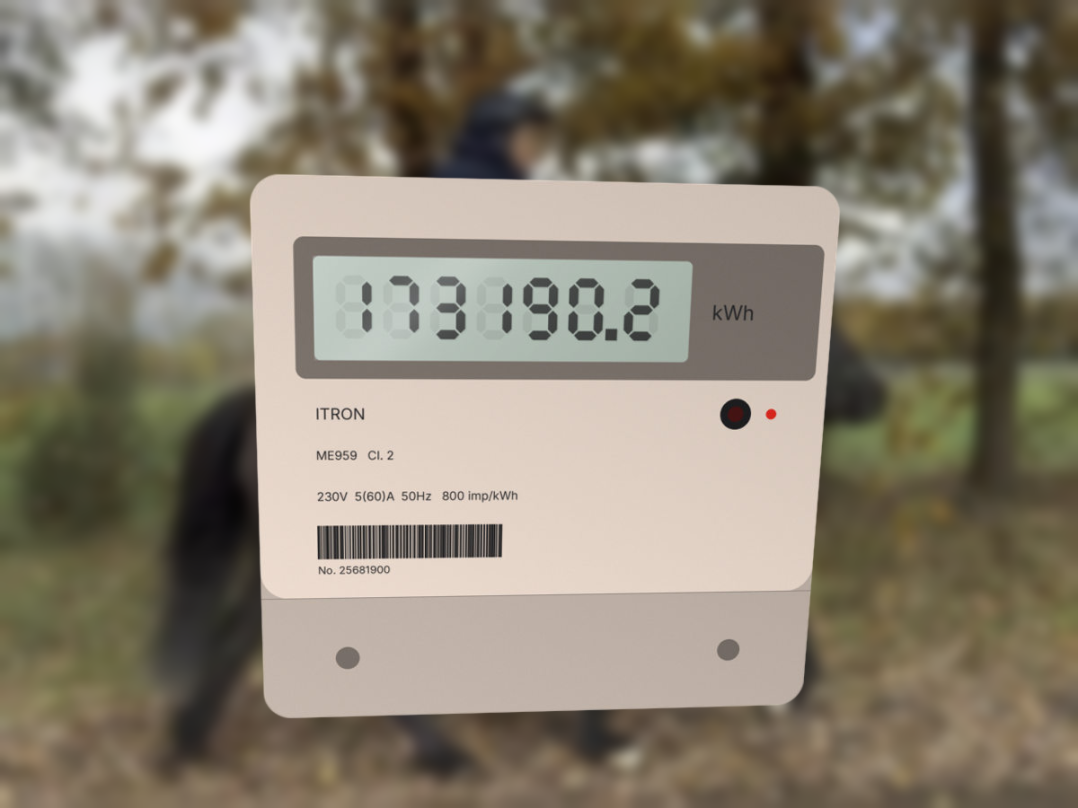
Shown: 173190.2 kWh
